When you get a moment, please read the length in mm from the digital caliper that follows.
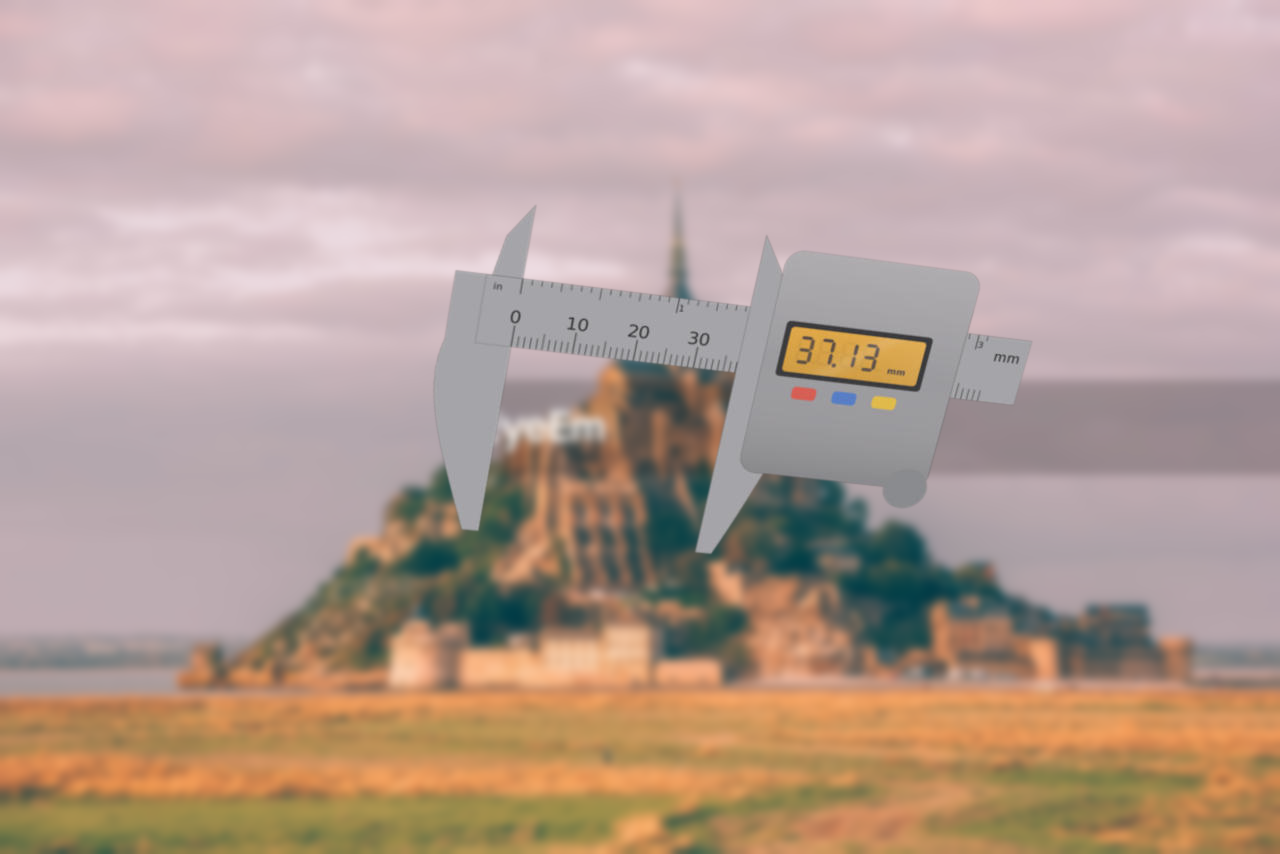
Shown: 37.13 mm
